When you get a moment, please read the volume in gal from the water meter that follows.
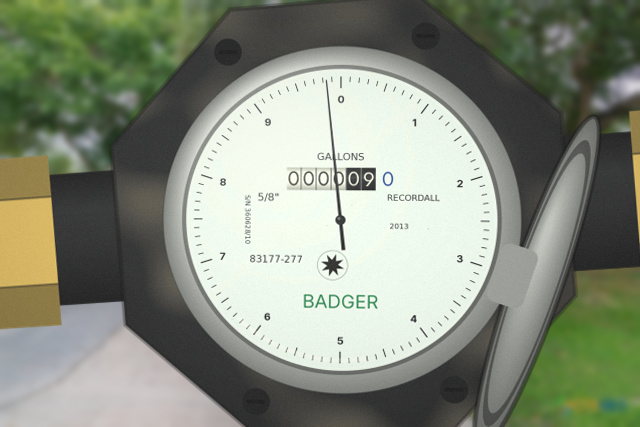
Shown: 89.8 gal
